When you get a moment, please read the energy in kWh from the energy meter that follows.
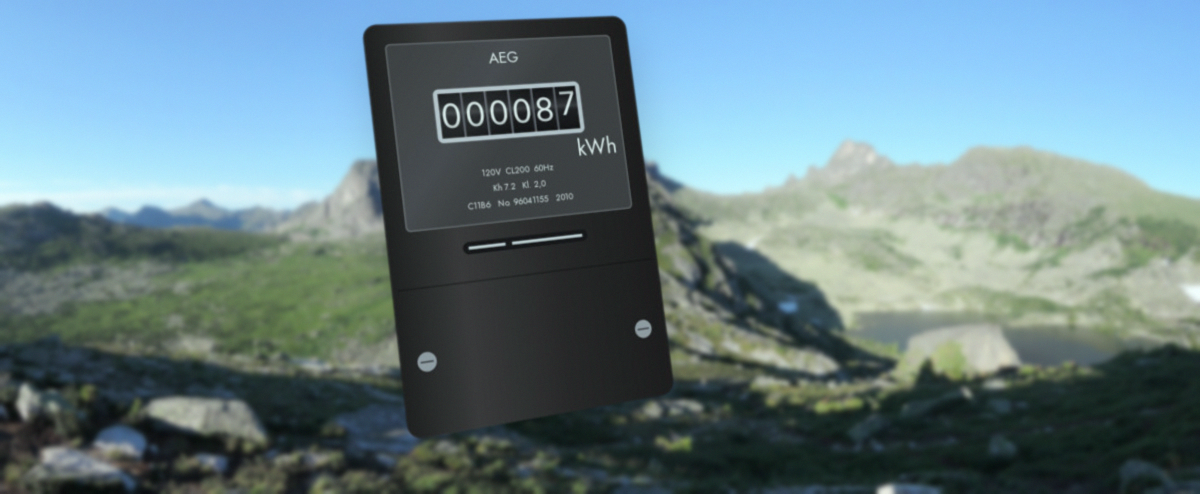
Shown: 87 kWh
